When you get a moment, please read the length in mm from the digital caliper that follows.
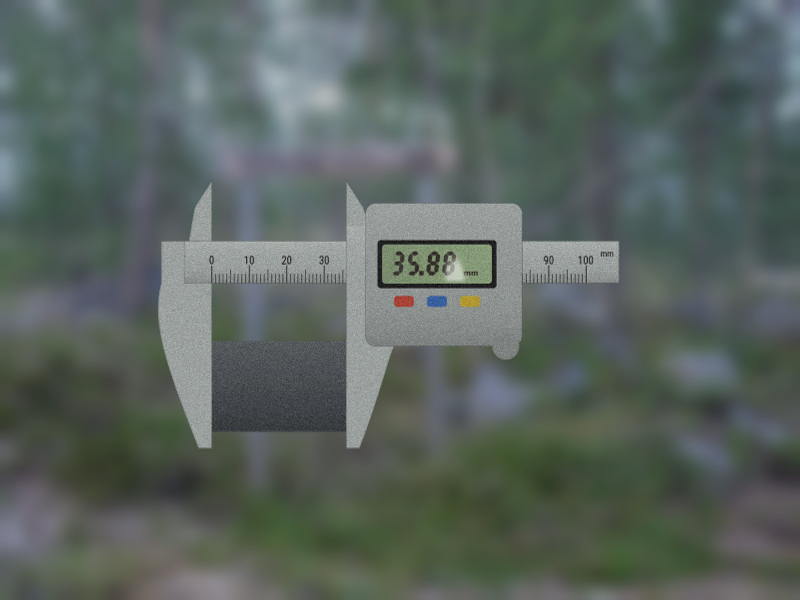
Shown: 35.88 mm
